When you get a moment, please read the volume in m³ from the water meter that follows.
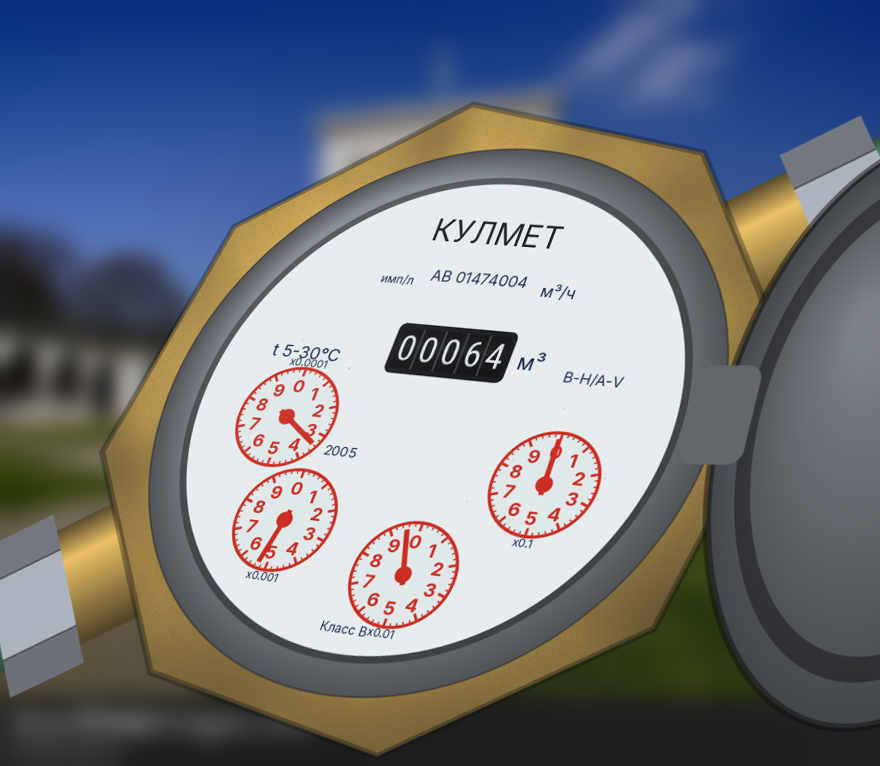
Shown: 63.9953 m³
